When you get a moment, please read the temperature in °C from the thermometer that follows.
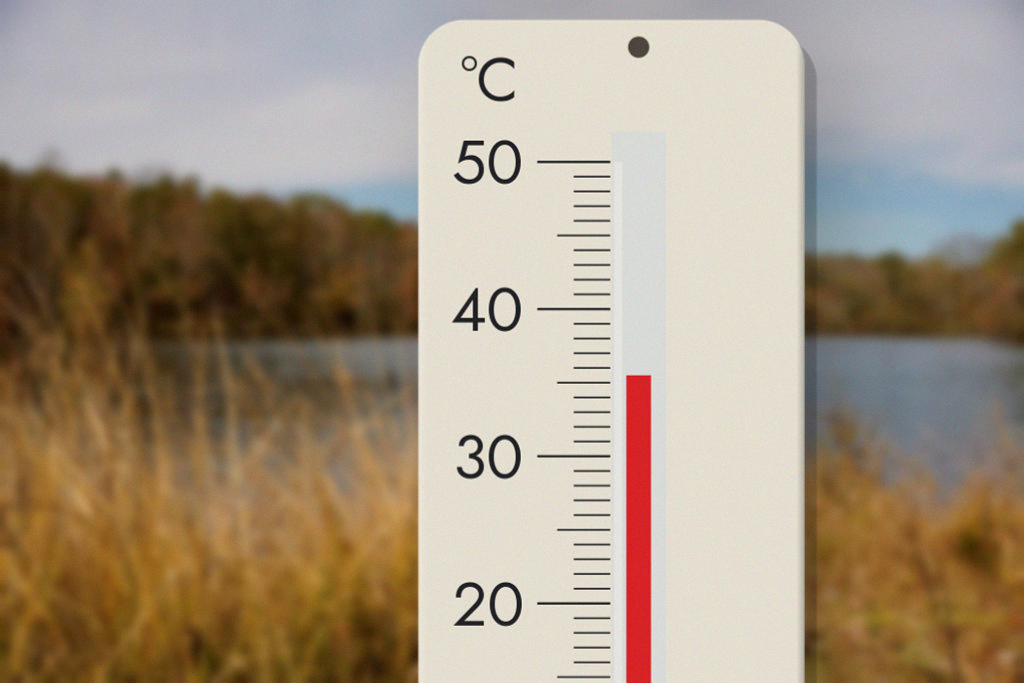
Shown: 35.5 °C
